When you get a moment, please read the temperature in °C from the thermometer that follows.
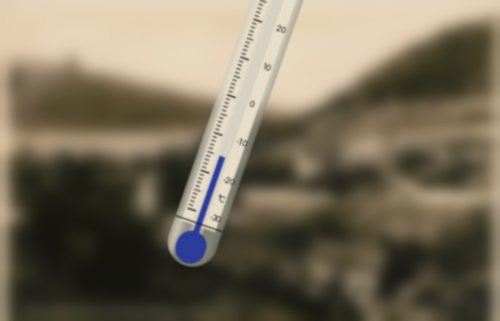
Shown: -15 °C
